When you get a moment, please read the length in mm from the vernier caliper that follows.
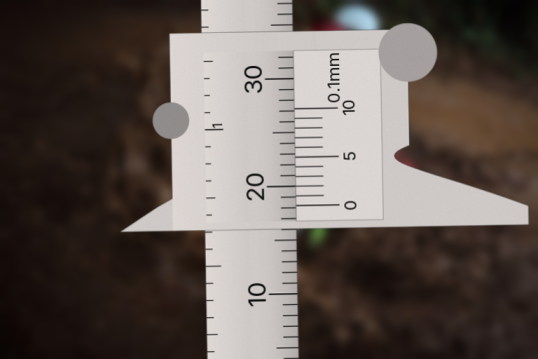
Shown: 18.2 mm
